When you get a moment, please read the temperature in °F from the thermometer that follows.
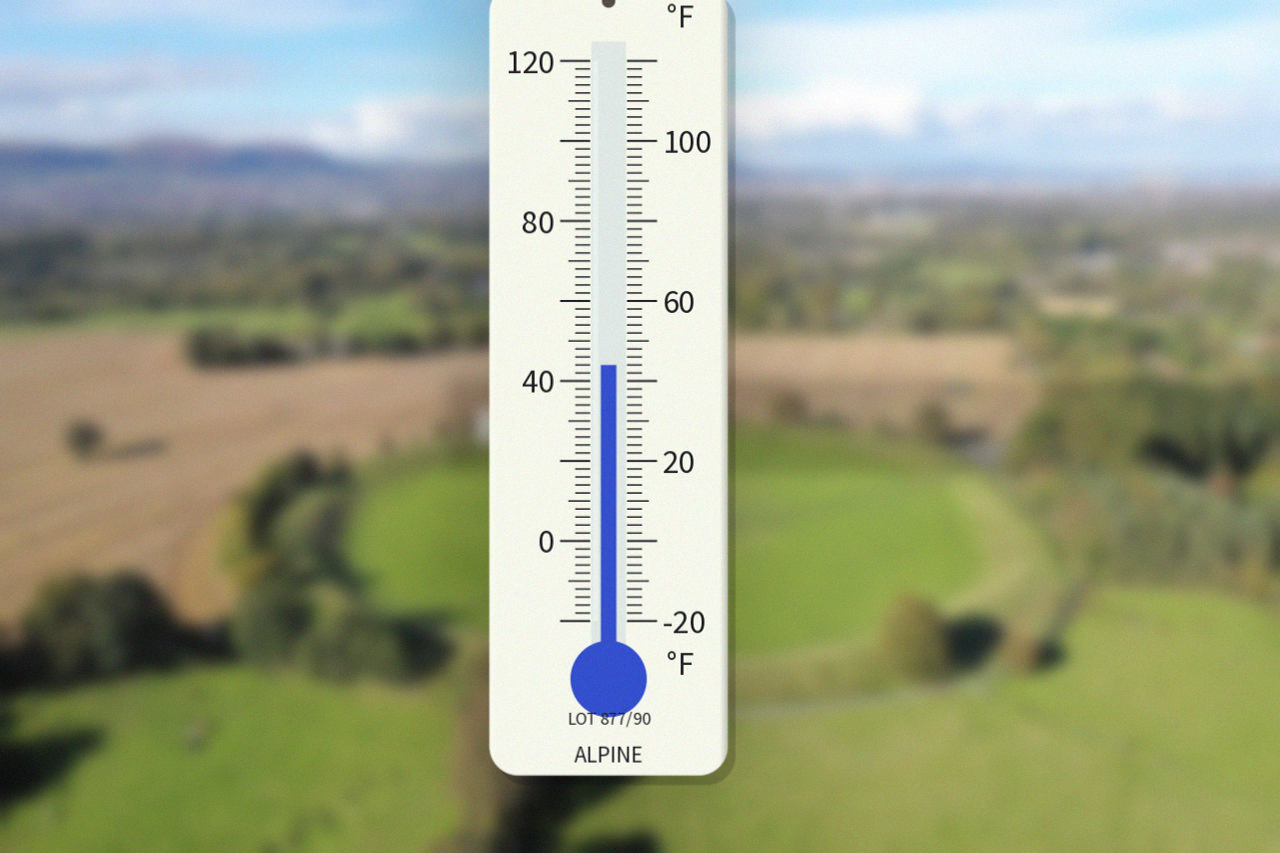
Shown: 44 °F
